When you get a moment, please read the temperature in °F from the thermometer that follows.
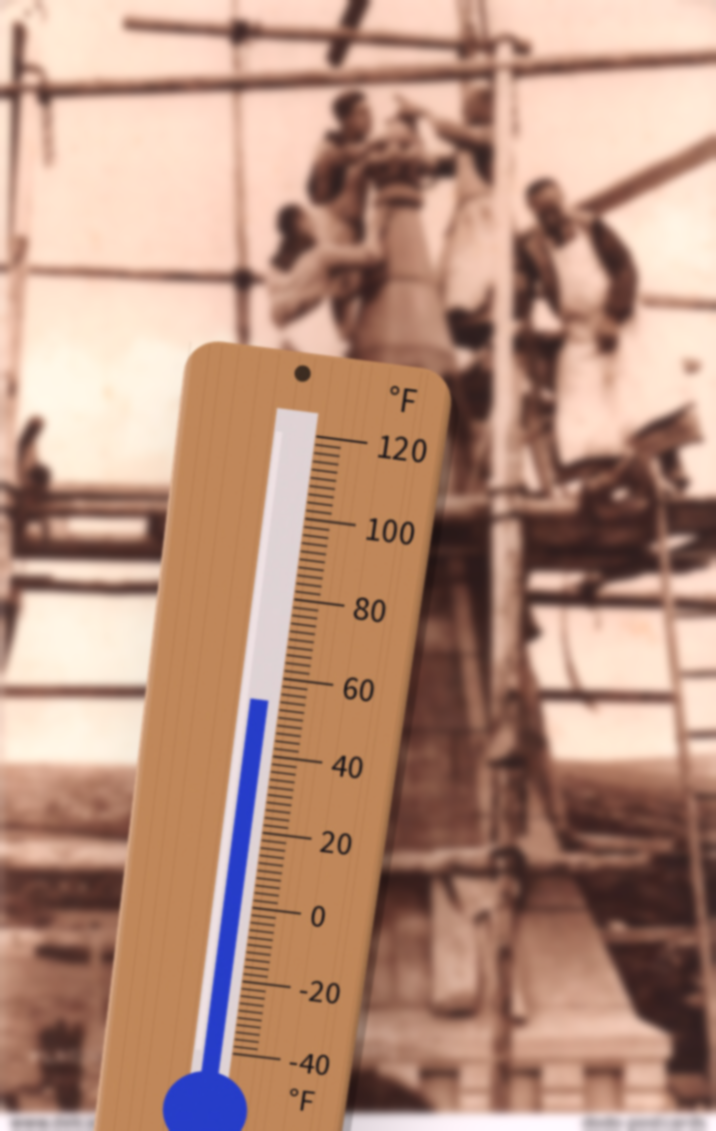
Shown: 54 °F
